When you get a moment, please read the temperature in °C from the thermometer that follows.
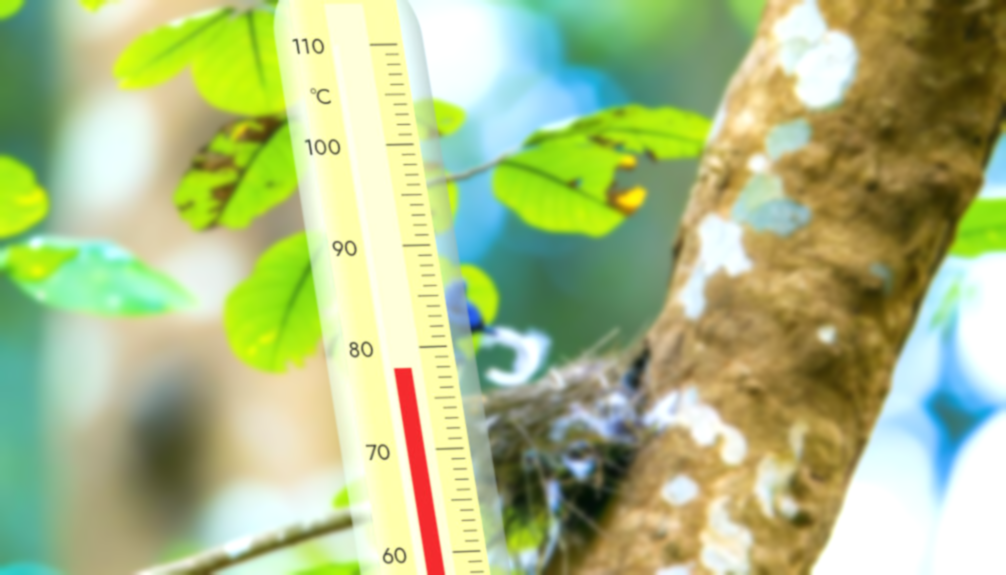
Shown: 78 °C
